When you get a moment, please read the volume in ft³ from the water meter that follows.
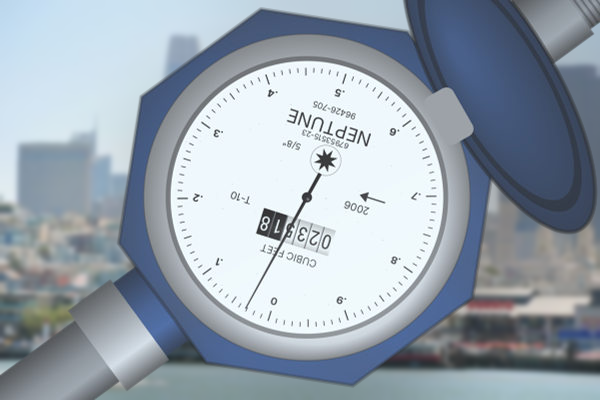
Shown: 23518.03 ft³
